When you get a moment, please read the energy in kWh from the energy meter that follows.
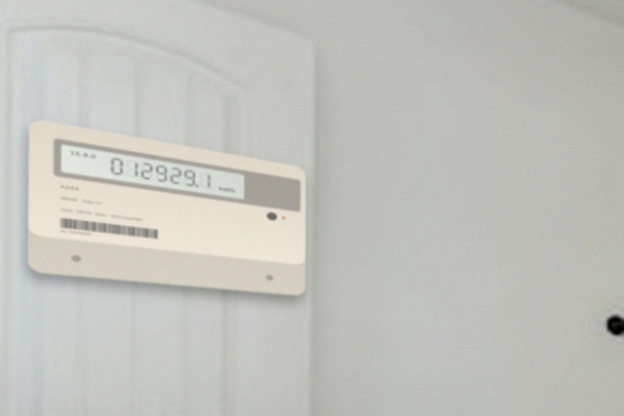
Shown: 12929.1 kWh
